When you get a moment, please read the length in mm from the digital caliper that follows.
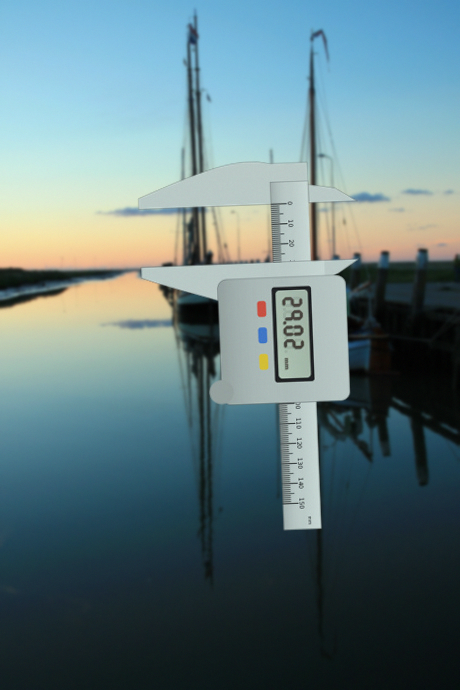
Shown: 29.02 mm
